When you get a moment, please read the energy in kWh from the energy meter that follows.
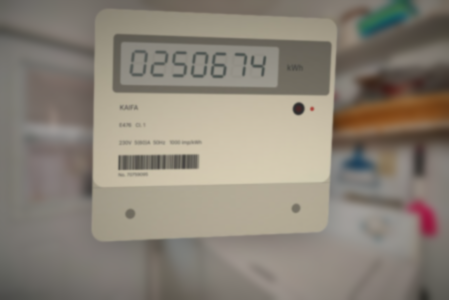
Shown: 250674 kWh
